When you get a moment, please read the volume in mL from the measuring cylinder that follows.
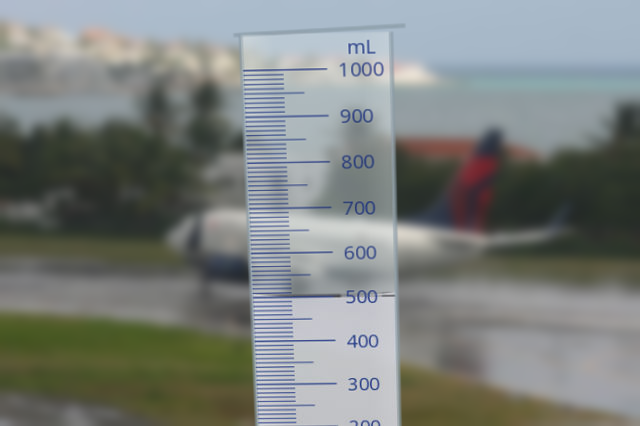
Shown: 500 mL
